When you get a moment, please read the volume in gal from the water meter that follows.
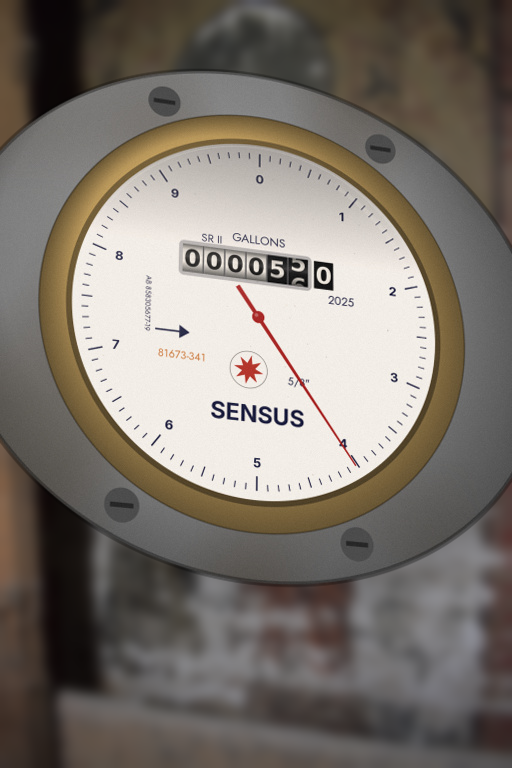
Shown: 554.0 gal
